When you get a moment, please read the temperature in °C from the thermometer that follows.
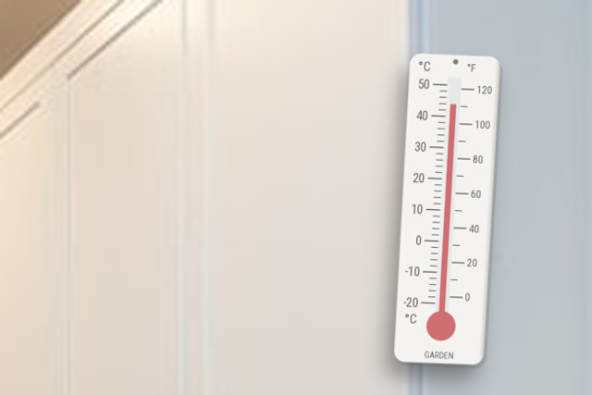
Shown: 44 °C
